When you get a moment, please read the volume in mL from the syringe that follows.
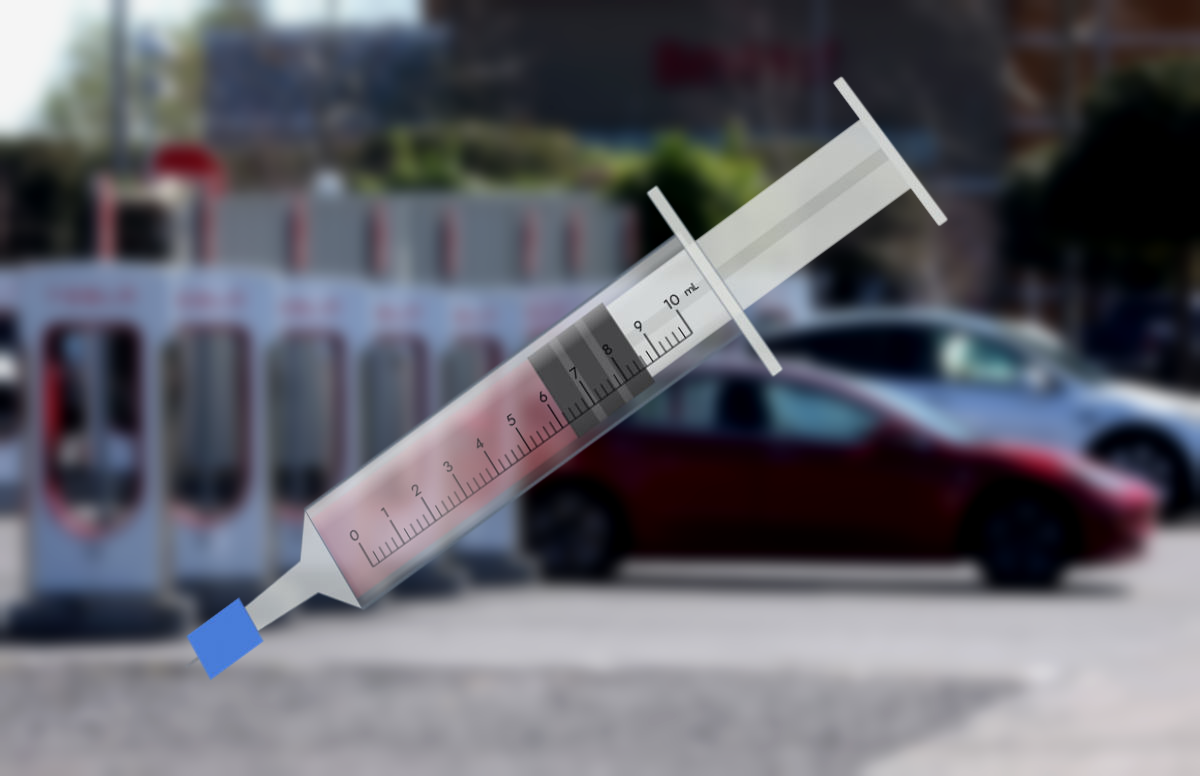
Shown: 6.2 mL
